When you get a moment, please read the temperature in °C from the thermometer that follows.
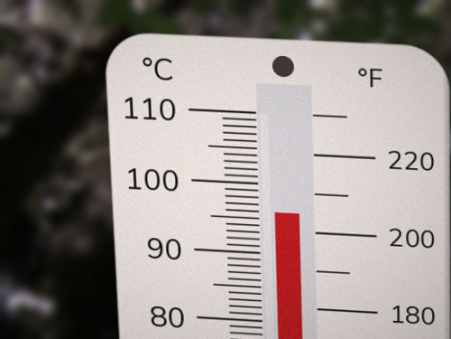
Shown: 96 °C
